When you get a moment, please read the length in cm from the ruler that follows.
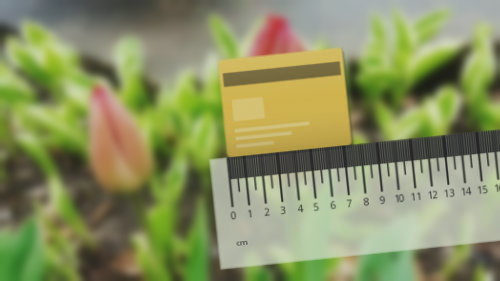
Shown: 7.5 cm
